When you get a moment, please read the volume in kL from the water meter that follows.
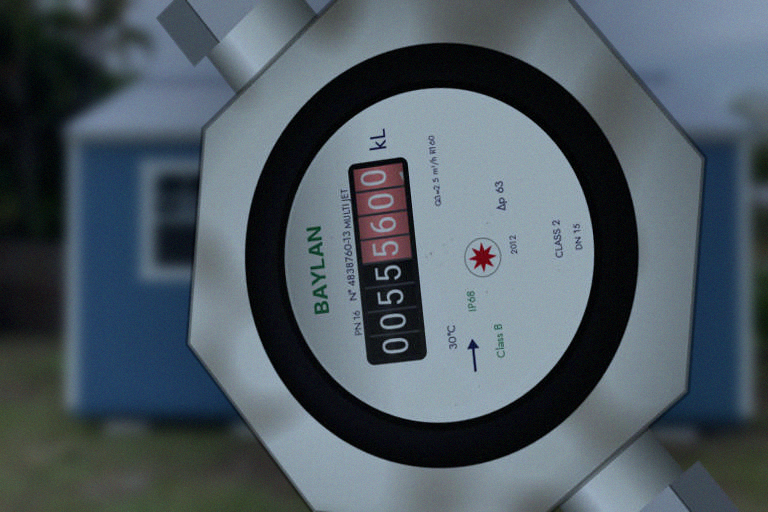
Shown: 55.5600 kL
